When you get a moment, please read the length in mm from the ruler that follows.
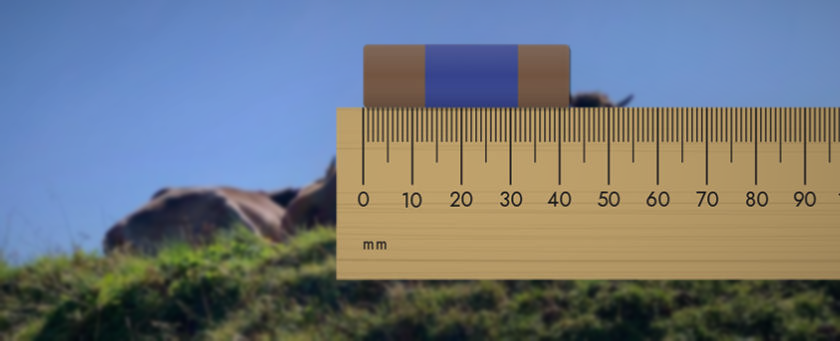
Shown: 42 mm
